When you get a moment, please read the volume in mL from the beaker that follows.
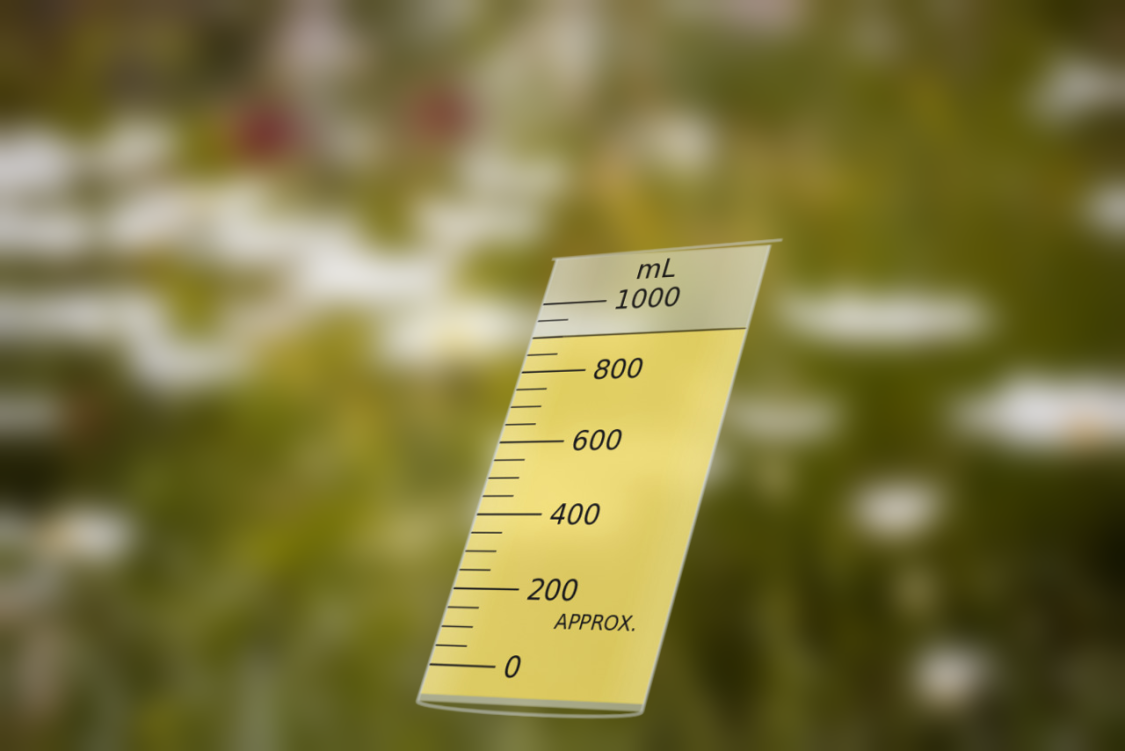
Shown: 900 mL
